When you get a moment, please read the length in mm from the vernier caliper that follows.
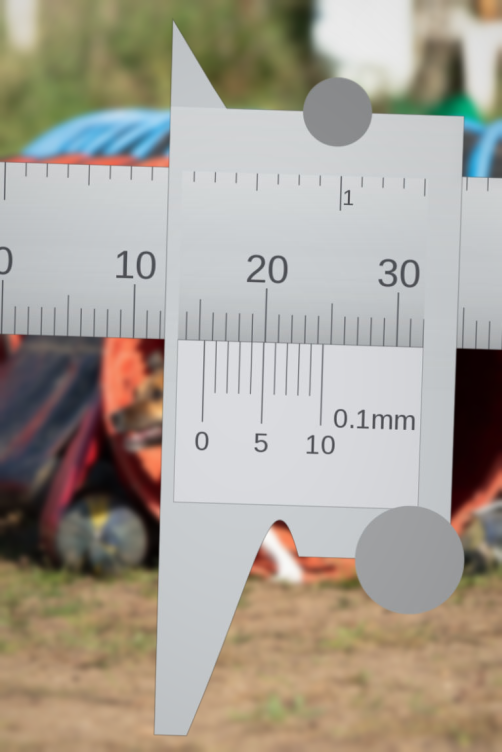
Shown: 15.4 mm
